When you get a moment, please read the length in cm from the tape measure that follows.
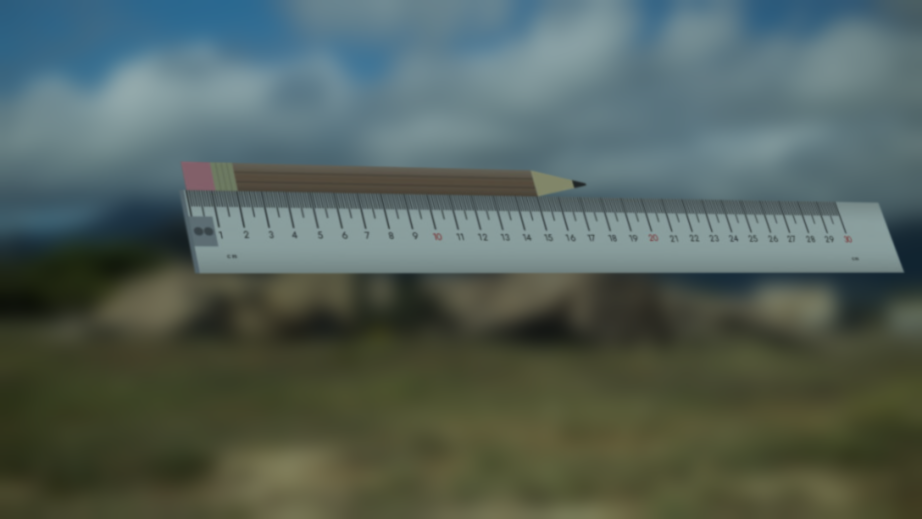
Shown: 17.5 cm
